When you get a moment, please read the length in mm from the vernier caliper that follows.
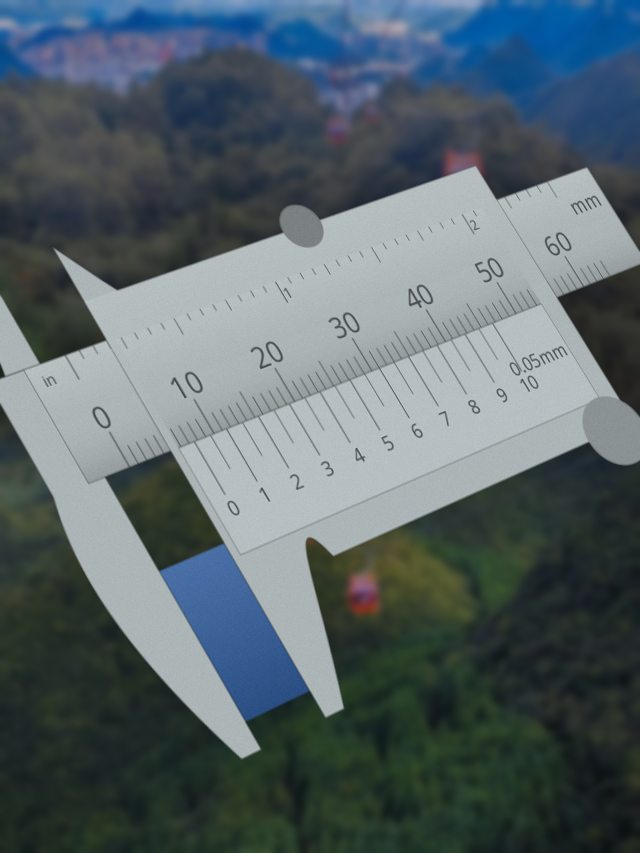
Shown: 7.6 mm
